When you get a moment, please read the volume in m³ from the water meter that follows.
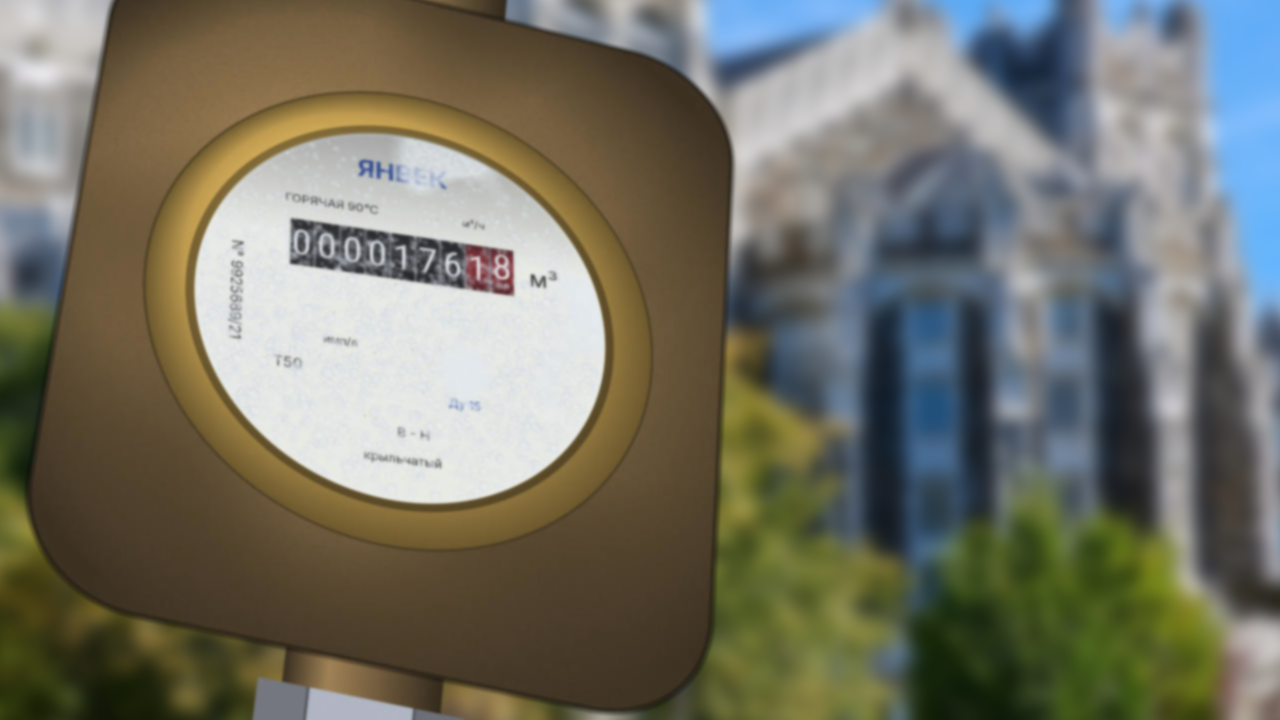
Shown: 176.18 m³
